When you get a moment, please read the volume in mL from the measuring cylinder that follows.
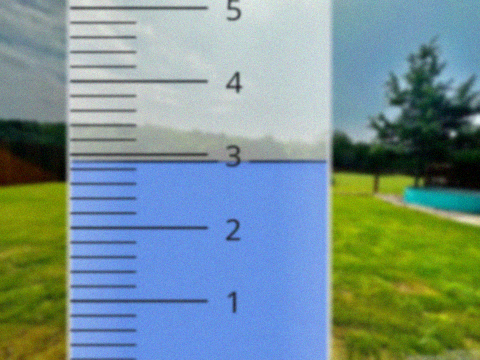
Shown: 2.9 mL
